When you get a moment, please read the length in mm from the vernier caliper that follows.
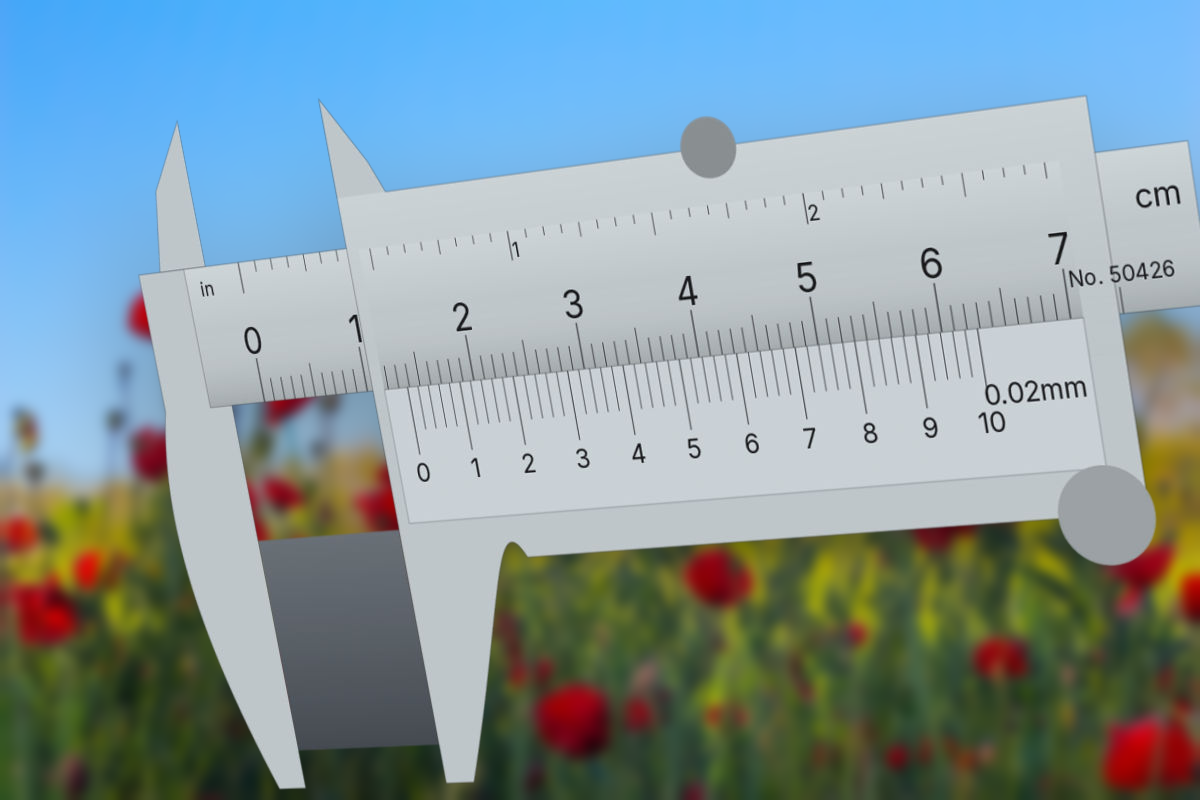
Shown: 13.8 mm
